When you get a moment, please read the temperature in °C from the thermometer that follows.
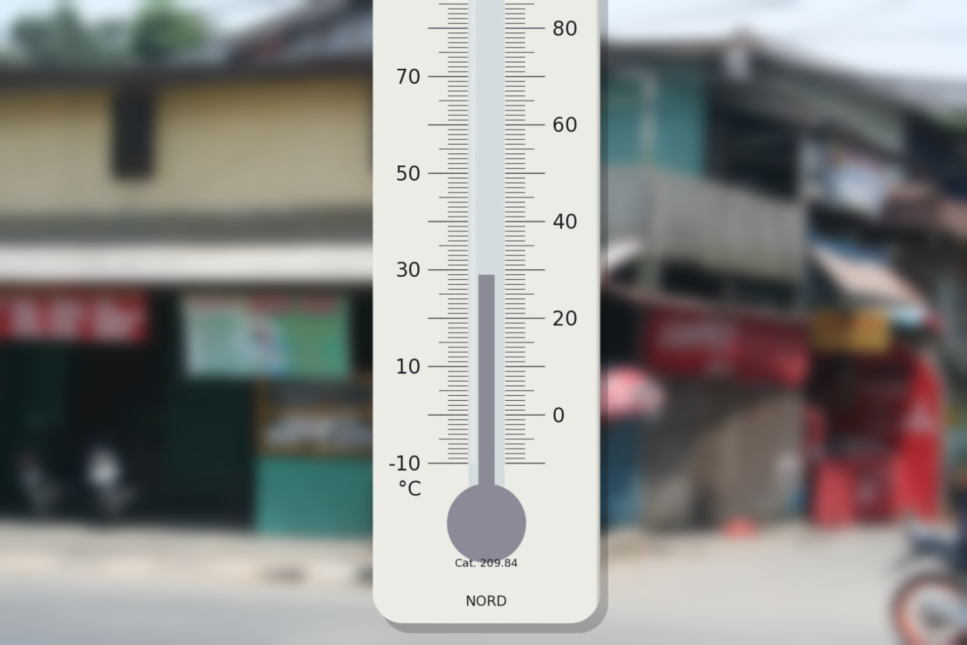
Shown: 29 °C
